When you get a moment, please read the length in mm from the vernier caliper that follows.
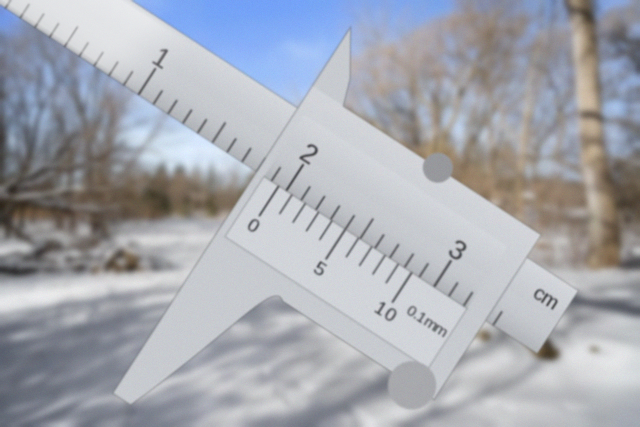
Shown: 19.5 mm
